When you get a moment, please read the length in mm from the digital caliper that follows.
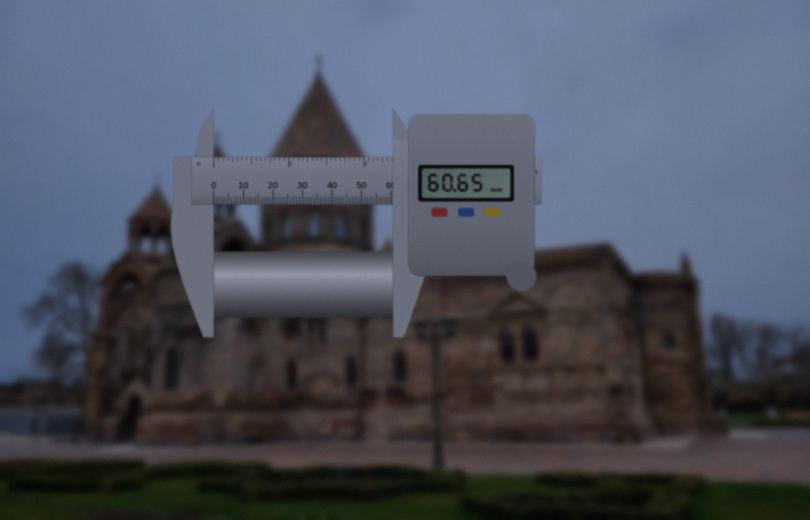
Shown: 60.65 mm
